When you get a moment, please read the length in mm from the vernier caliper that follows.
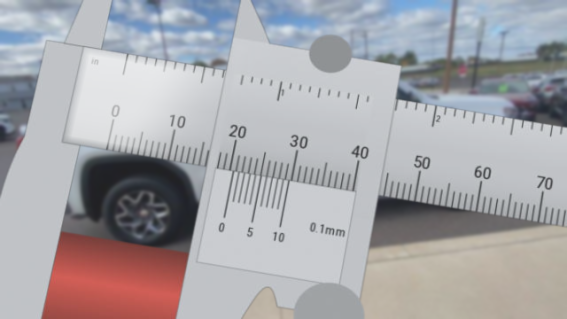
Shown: 20.6 mm
